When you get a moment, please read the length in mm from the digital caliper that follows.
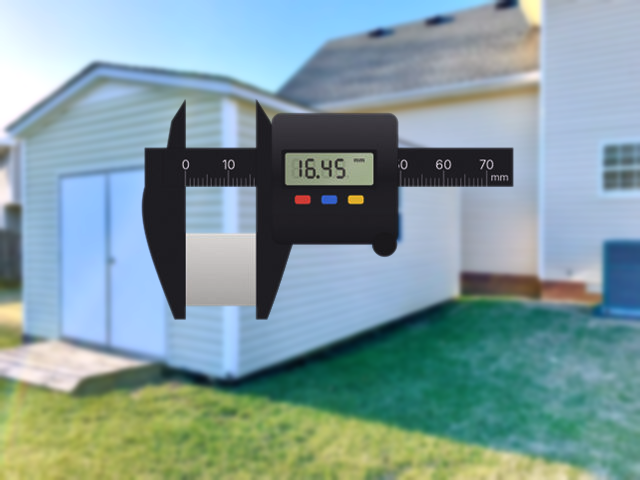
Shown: 16.45 mm
